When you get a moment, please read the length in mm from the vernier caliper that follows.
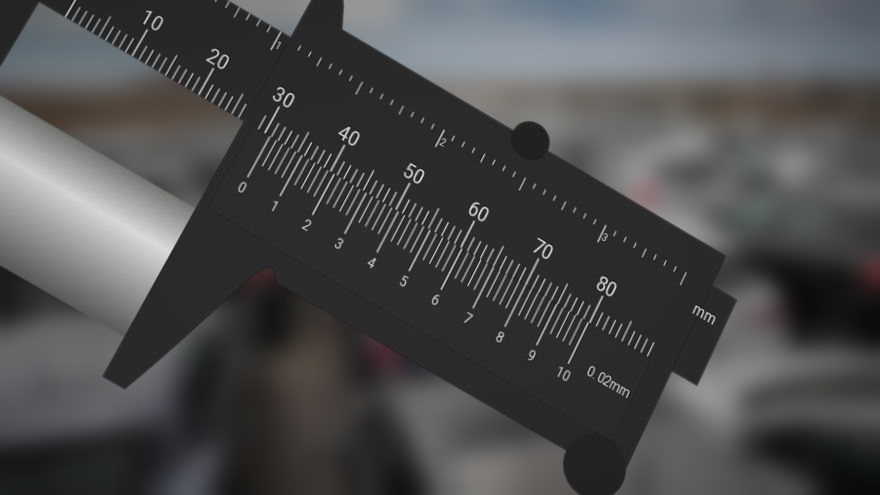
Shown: 30.8 mm
